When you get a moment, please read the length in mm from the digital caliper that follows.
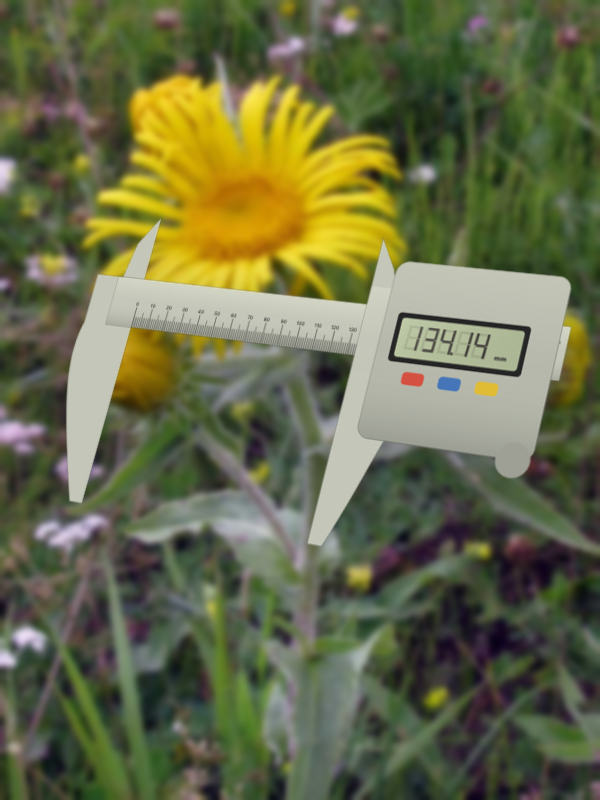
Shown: 134.14 mm
